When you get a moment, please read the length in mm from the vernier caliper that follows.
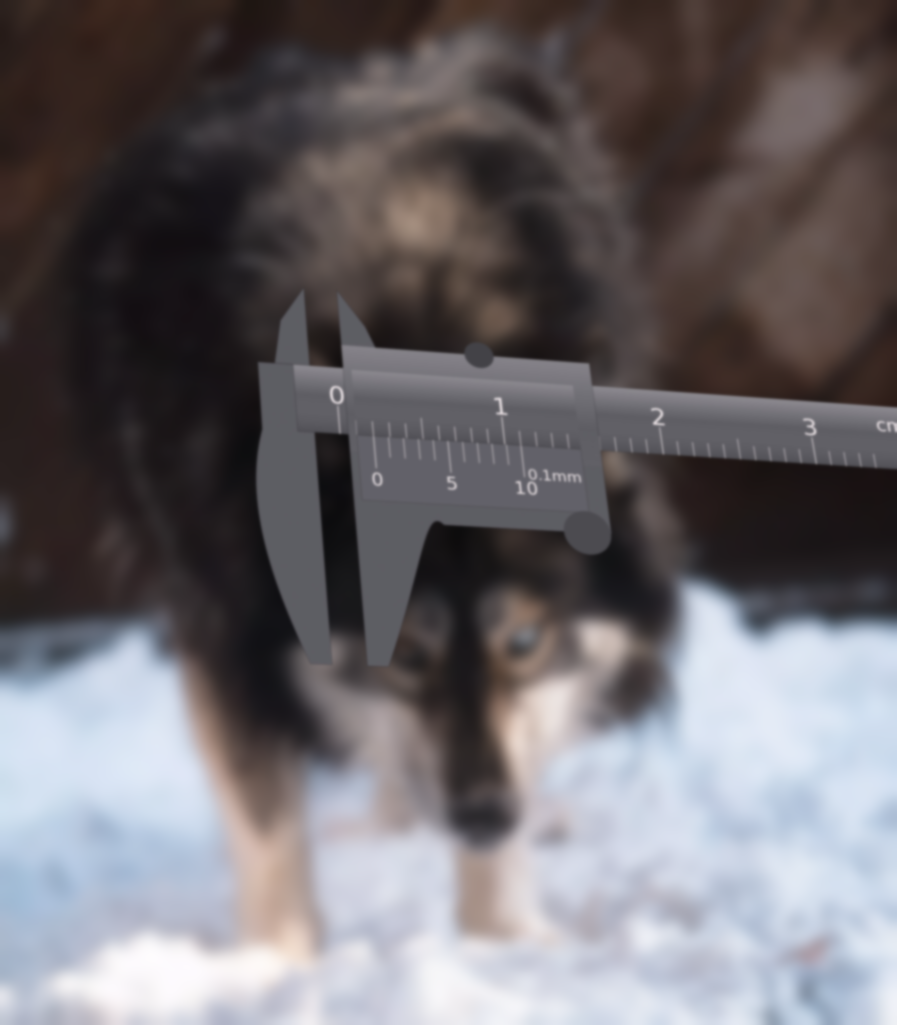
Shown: 2.0 mm
